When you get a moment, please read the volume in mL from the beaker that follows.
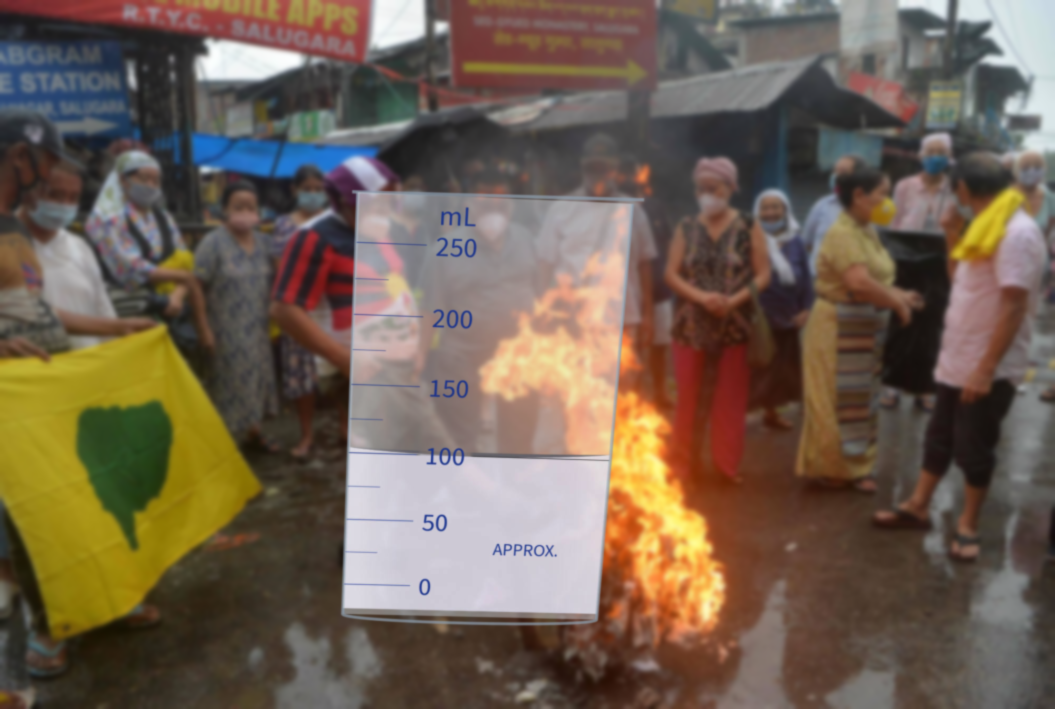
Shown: 100 mL
